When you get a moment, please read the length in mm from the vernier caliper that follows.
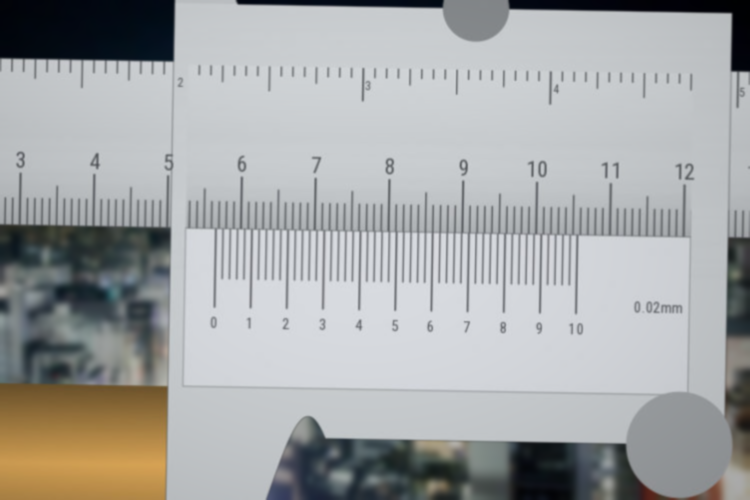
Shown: 56.6 mm
